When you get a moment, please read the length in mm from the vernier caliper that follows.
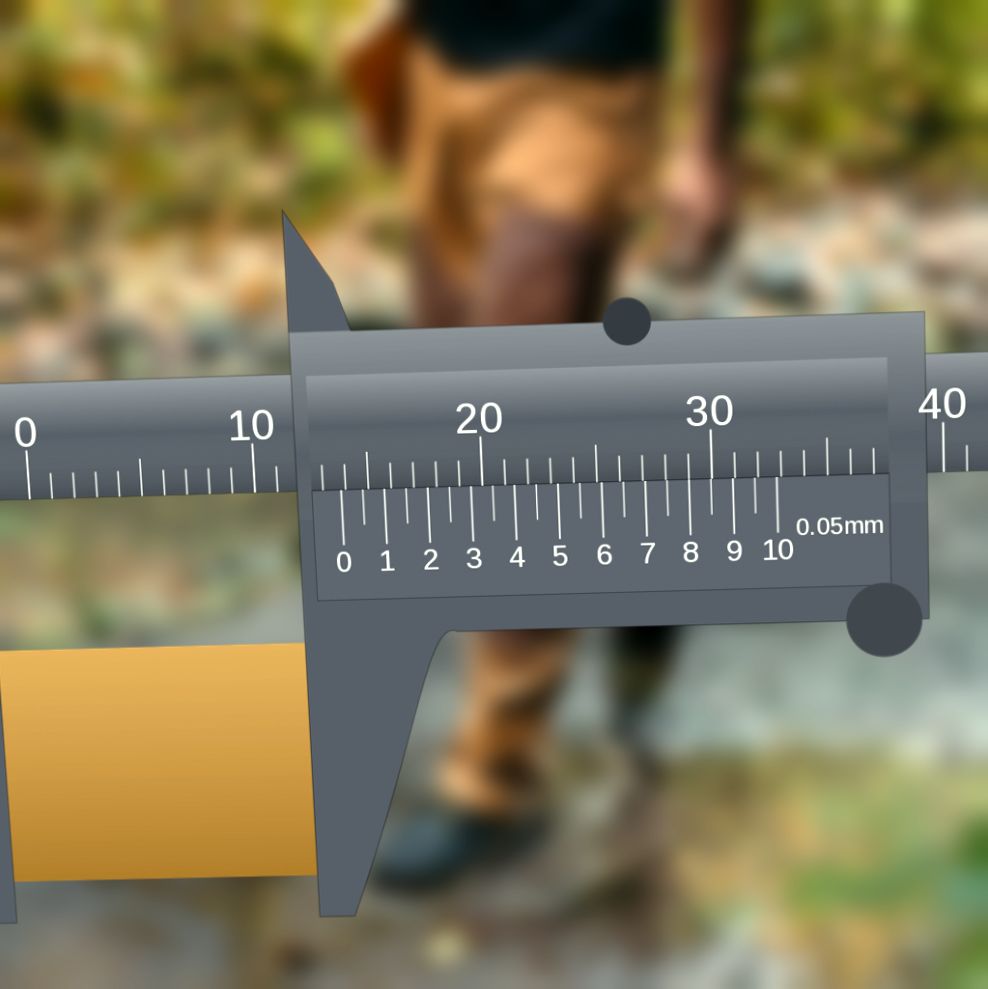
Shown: 13.80 mm
